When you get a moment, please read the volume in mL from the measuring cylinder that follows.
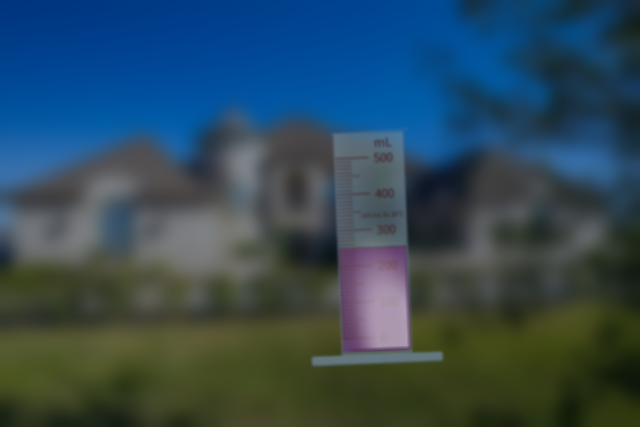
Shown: 250 mL
